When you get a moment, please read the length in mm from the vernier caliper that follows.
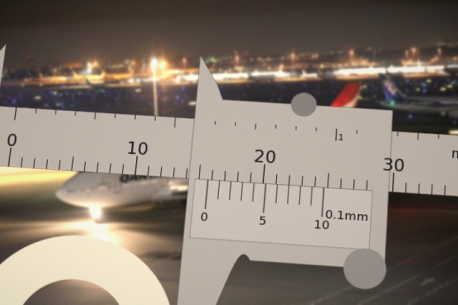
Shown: 15.7 mm
